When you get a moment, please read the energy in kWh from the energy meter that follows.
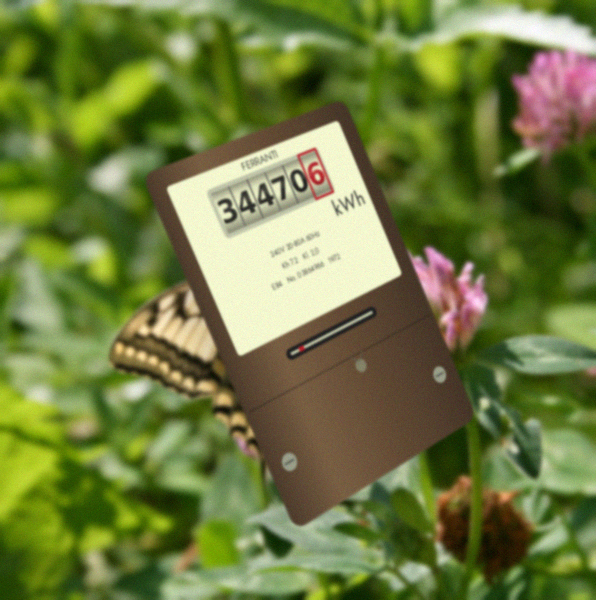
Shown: 34470.6 kWh
